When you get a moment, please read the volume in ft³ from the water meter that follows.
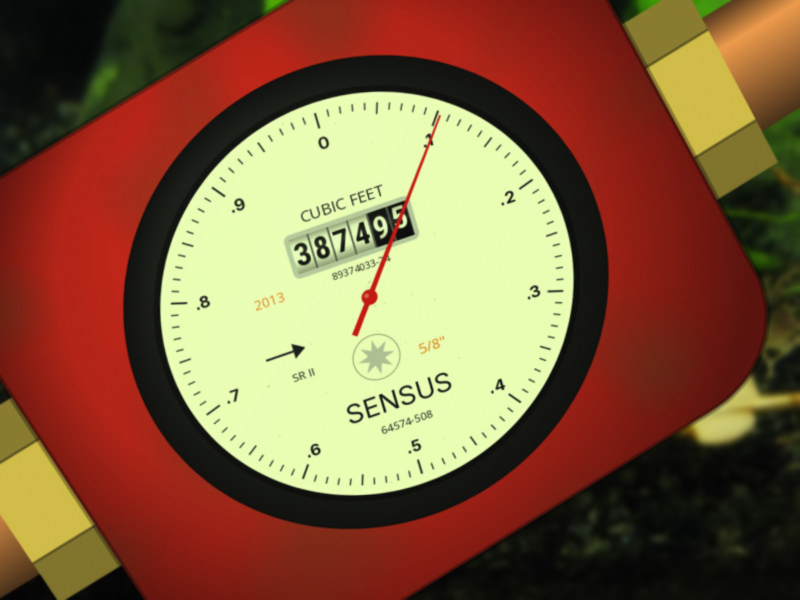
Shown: 387495.10 ft³
